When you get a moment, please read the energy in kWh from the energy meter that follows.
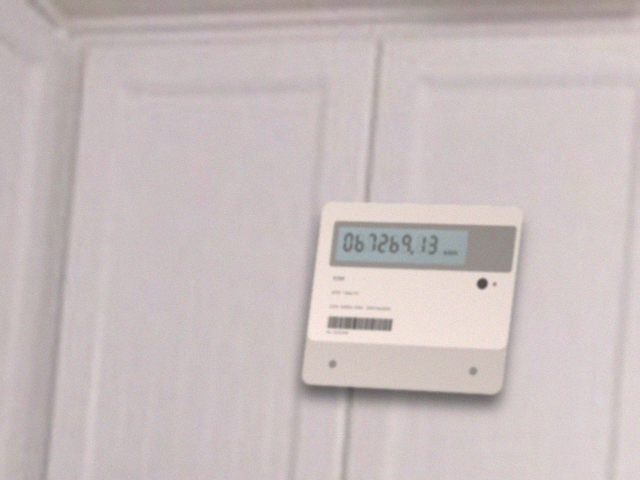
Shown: 67269.13 kWh
